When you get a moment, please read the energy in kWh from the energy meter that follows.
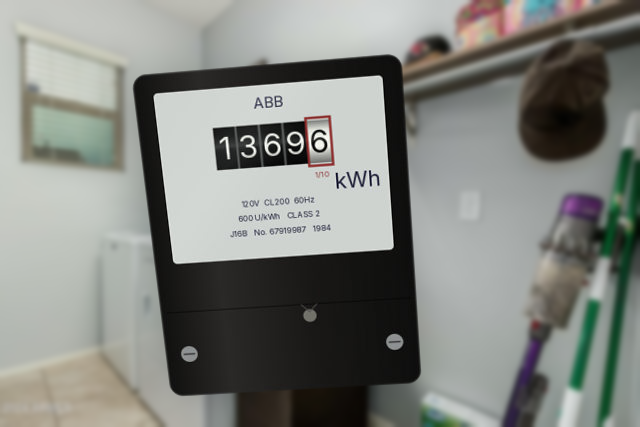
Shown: 1369.6 kWh
